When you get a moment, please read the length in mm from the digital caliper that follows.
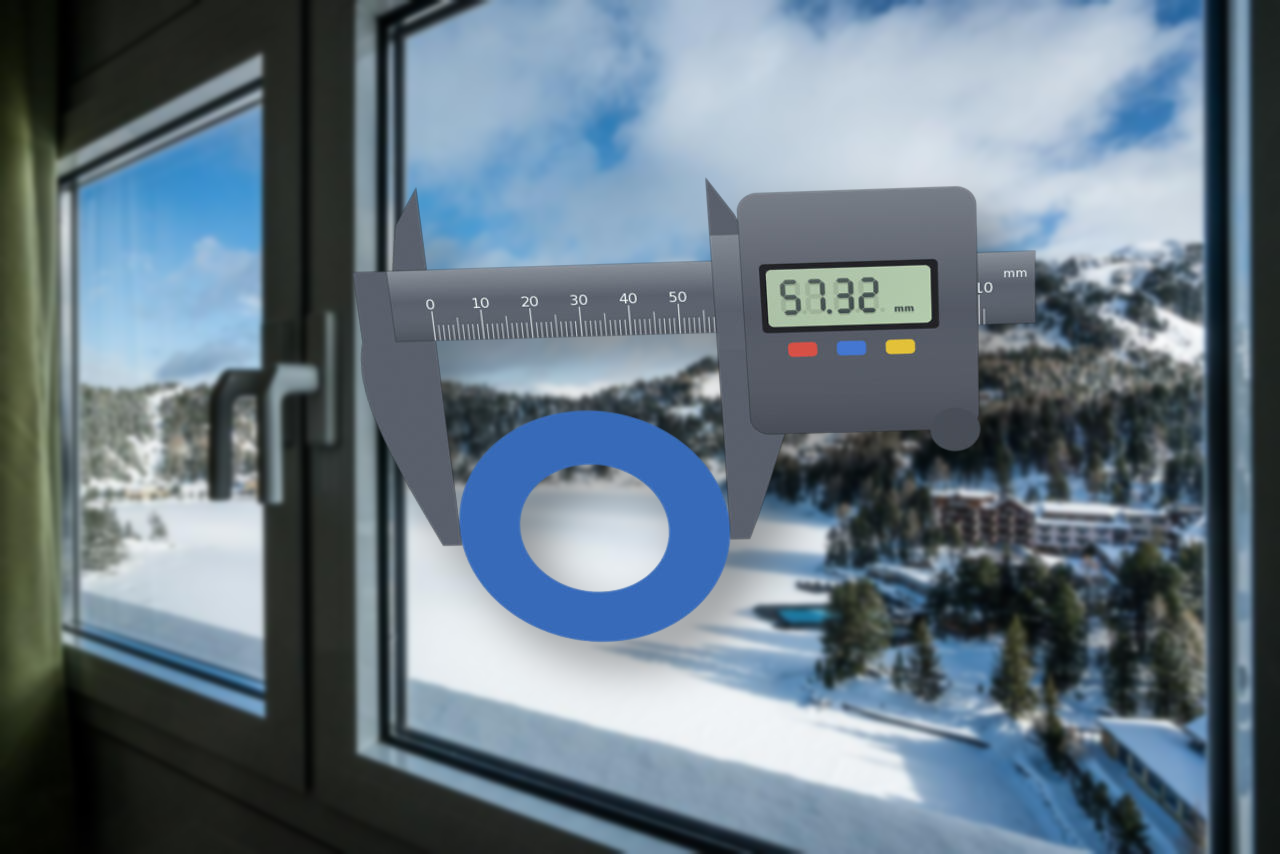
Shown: 57.32 mm
